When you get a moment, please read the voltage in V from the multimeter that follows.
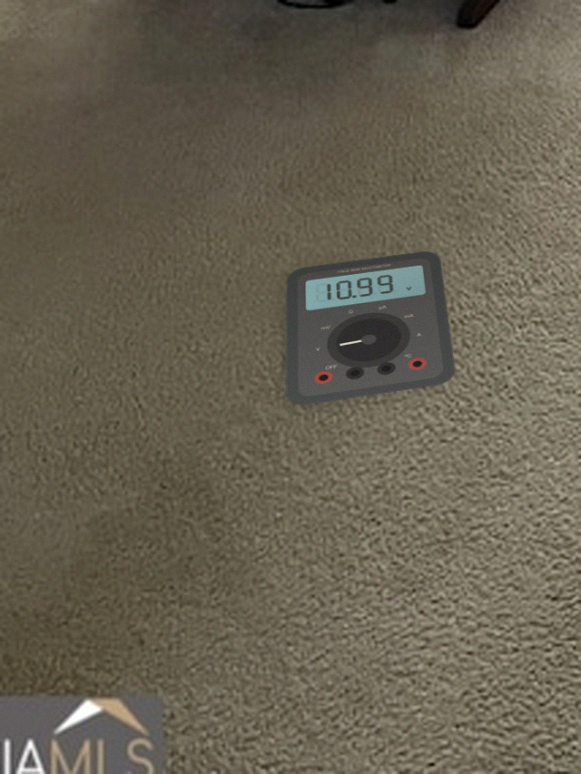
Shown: 10.99 V
